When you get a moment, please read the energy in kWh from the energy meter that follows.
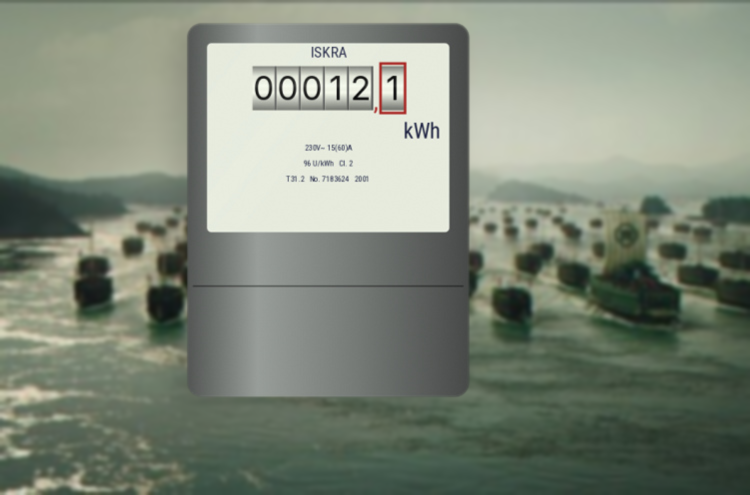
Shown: 12.1 kWh
